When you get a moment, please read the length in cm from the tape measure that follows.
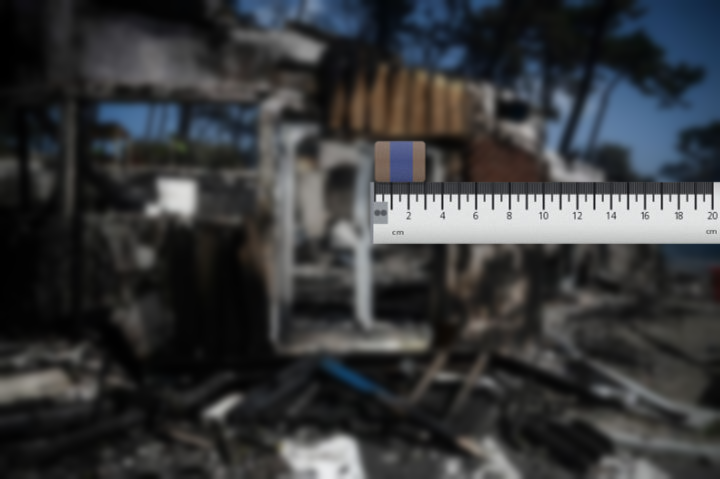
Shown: 3 cm
